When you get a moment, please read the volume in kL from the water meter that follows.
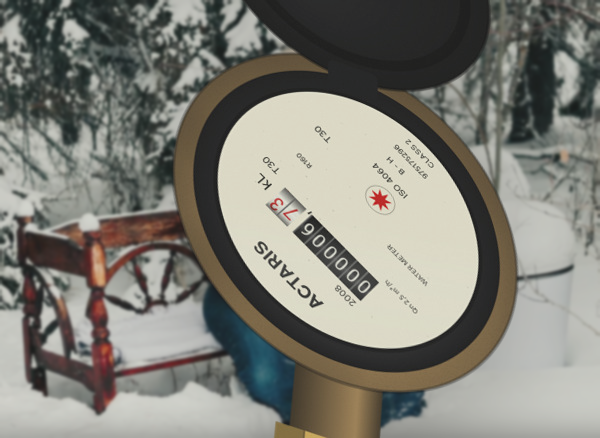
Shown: 6.73 kL
